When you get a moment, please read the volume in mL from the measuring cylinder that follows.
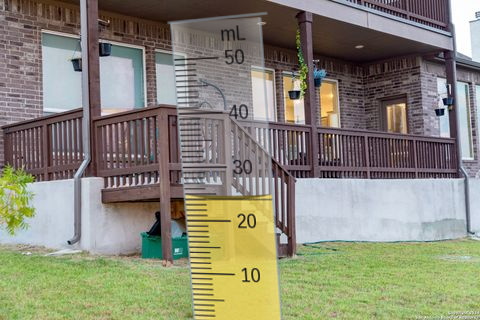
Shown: 24 mL
